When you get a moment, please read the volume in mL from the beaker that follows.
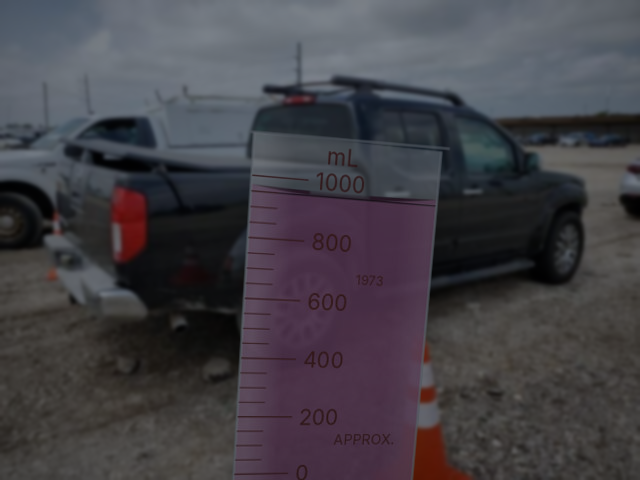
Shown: 950 mL
